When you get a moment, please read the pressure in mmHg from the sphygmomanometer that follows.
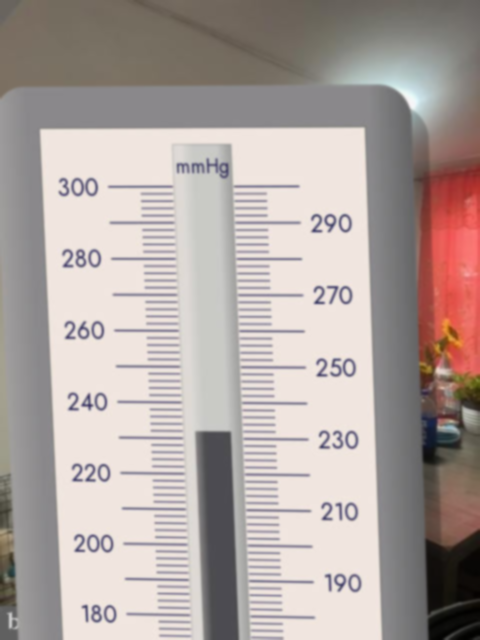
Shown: 232 mmHg
